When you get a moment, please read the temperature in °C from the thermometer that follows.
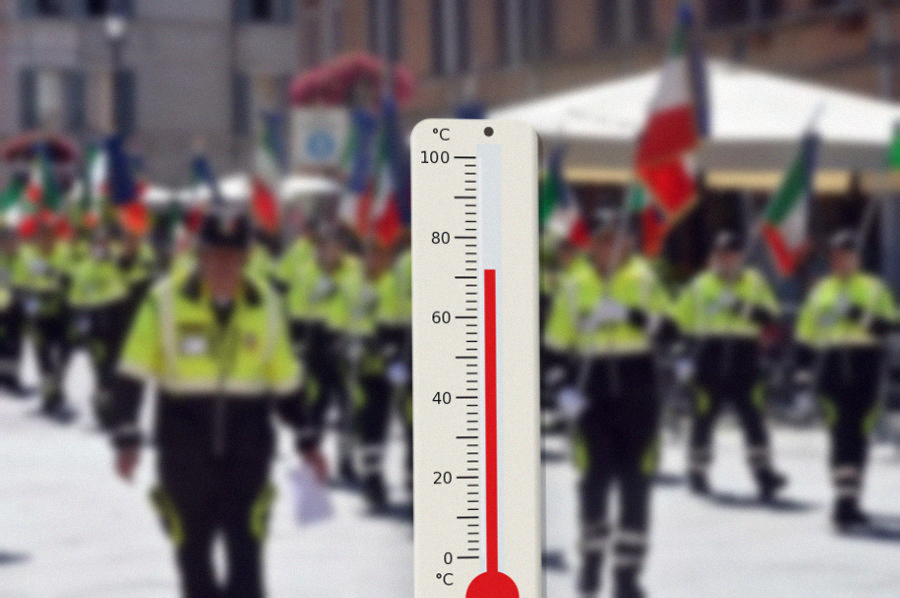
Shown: 72 °C
